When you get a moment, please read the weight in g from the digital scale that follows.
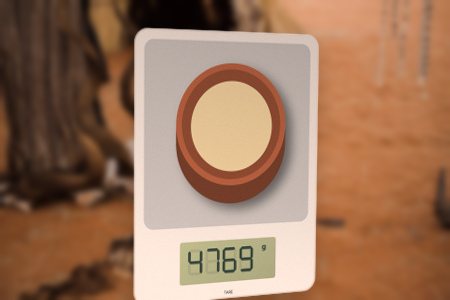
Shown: 4769 g
